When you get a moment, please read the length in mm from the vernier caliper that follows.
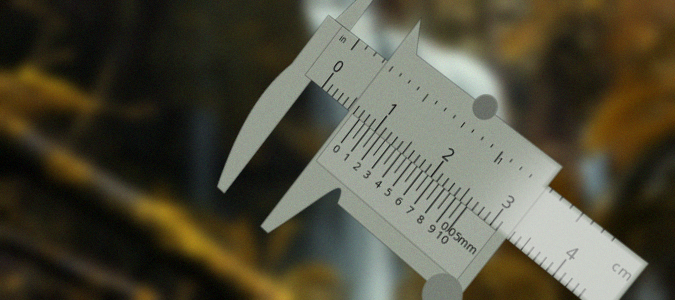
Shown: 7.2 mm
